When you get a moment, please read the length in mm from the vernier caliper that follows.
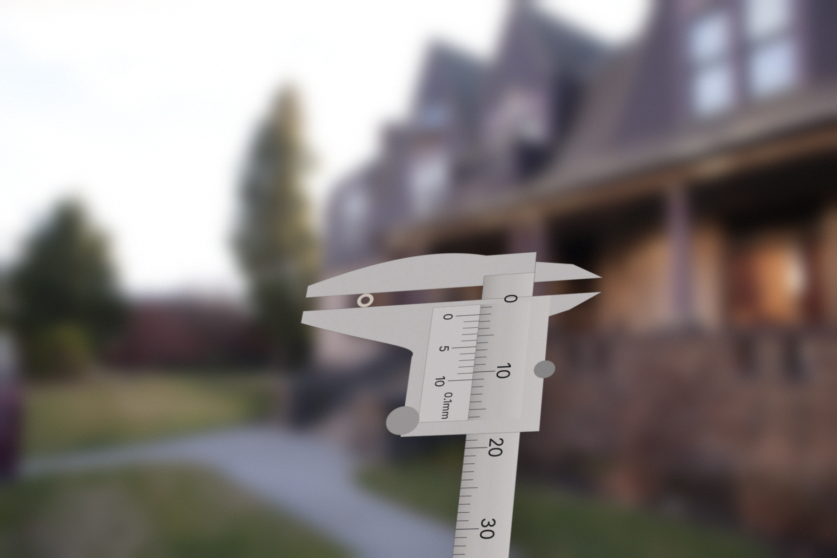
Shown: 2.0 mm
